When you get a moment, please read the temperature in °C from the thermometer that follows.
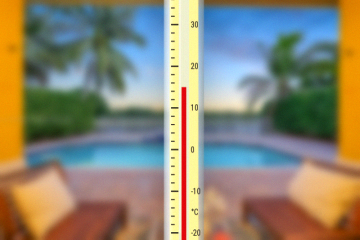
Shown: 15 °C
